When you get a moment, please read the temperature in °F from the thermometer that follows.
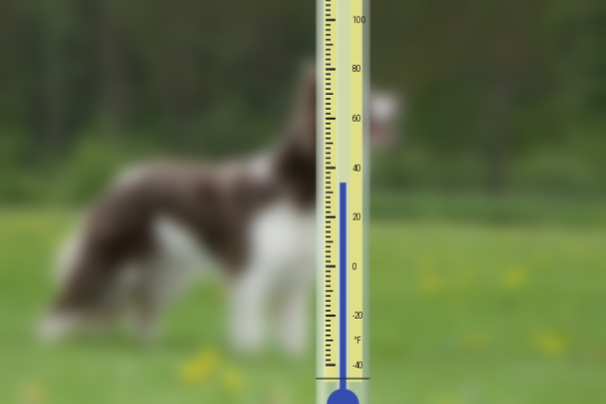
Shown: 34 °F
